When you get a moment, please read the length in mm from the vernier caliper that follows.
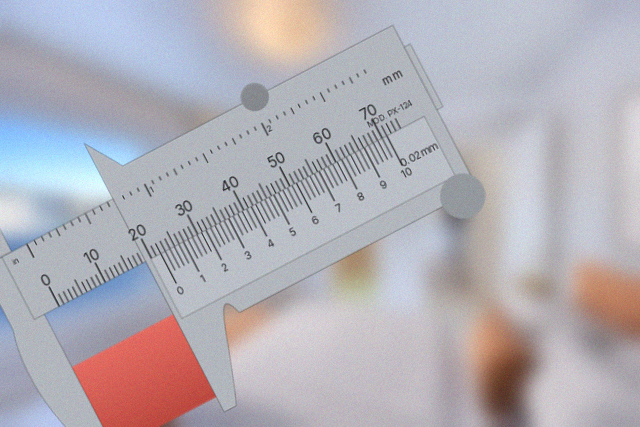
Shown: 22.0 mm
